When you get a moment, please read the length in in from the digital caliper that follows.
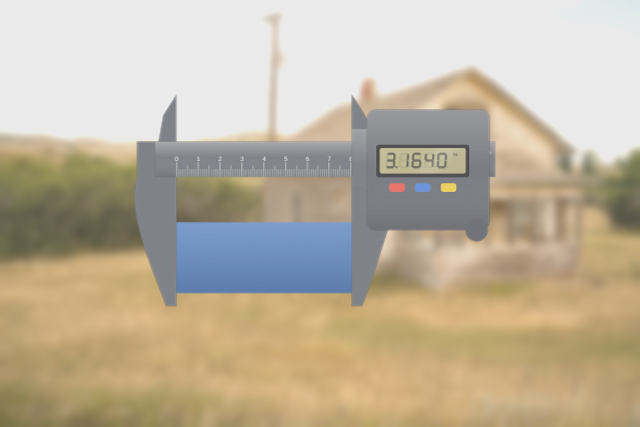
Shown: 3.1640 in
